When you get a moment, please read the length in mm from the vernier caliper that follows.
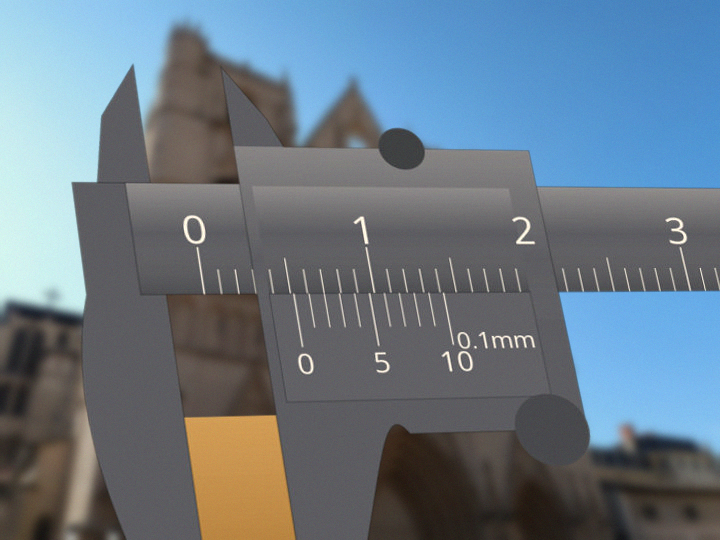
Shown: 5.2 mm
